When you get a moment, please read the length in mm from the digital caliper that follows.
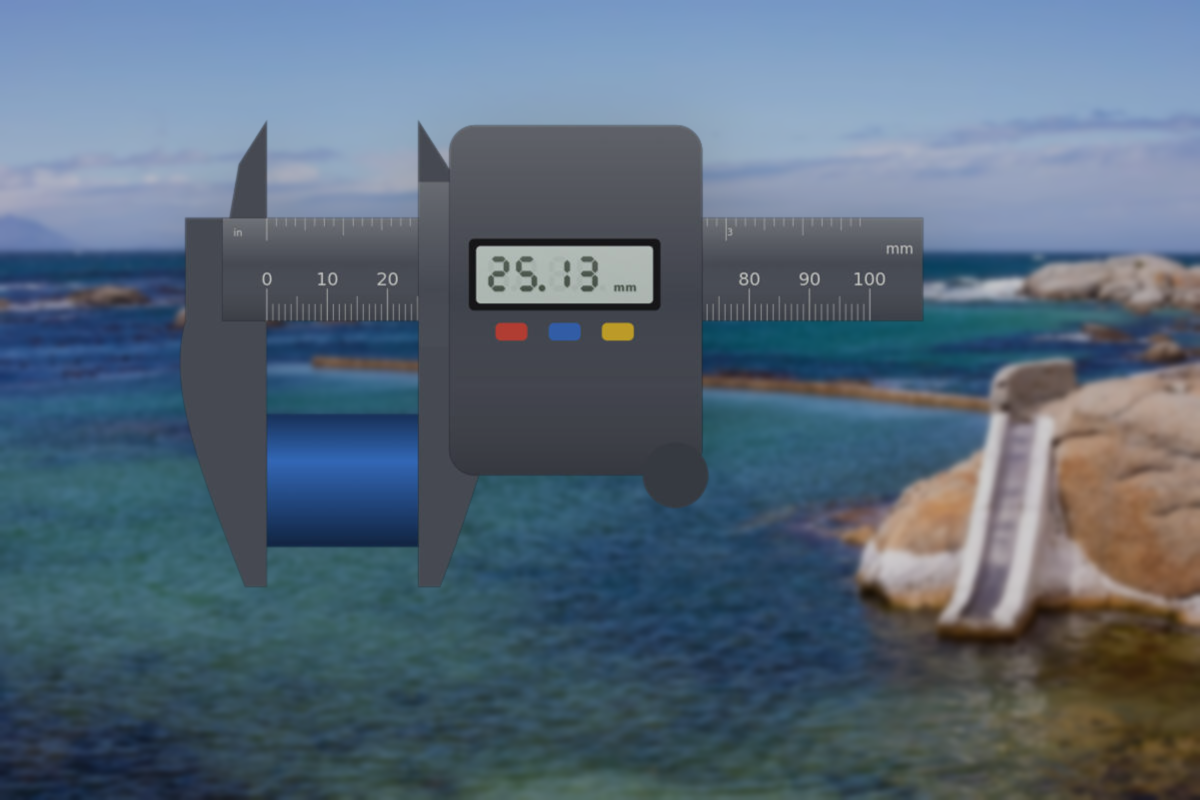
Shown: 25.13 mm
